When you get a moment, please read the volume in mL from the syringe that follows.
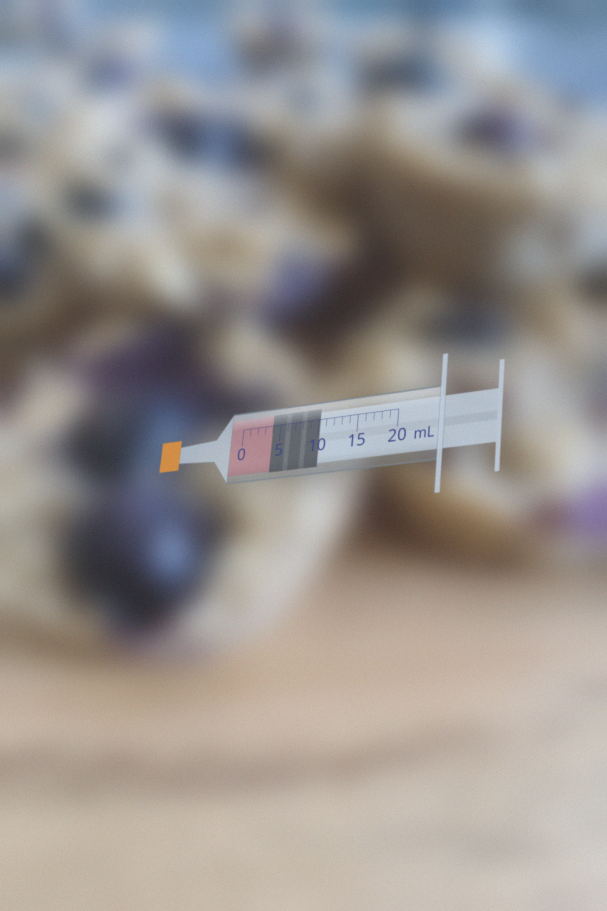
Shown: 4 mL
